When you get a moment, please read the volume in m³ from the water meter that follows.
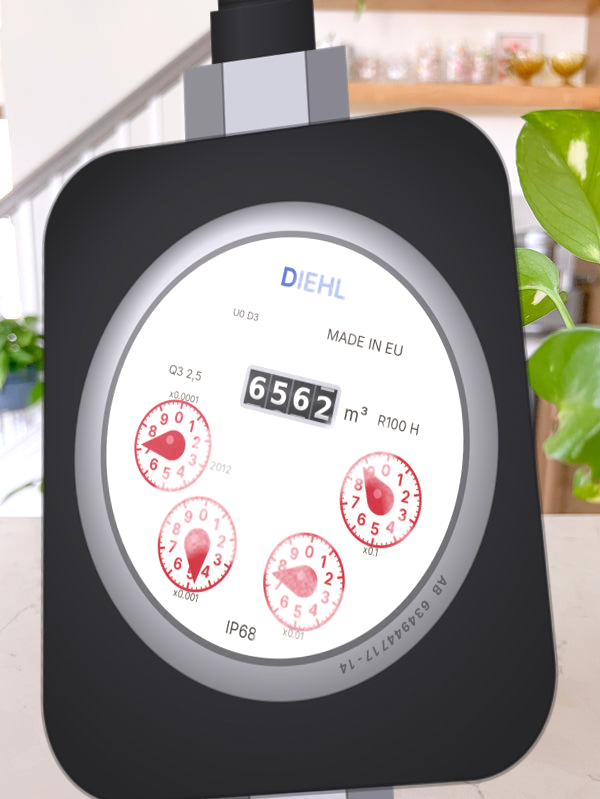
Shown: 6561.8747 m³
